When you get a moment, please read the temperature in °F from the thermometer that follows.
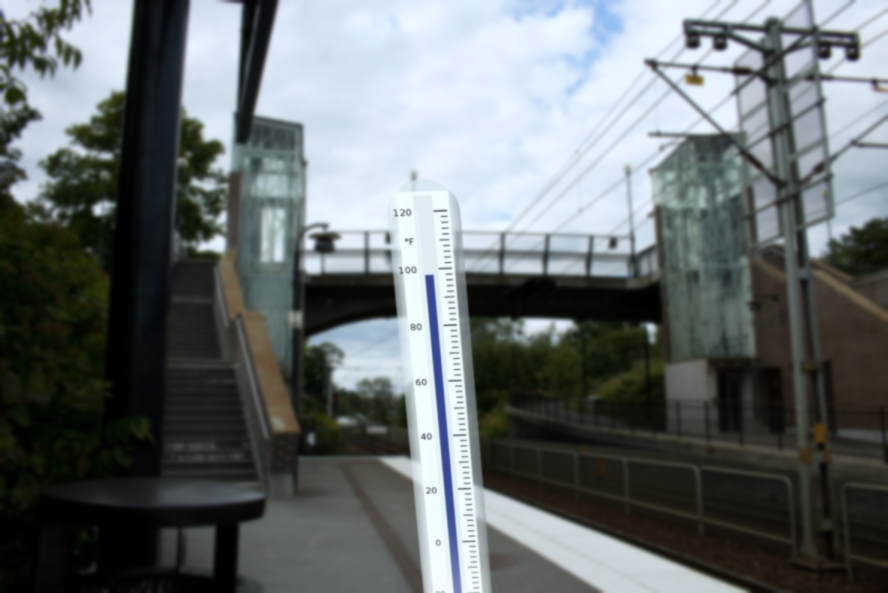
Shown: 98 °F
